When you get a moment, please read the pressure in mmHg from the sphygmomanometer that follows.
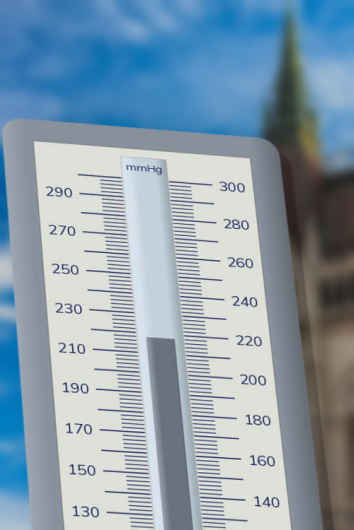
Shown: 218 mmHg
